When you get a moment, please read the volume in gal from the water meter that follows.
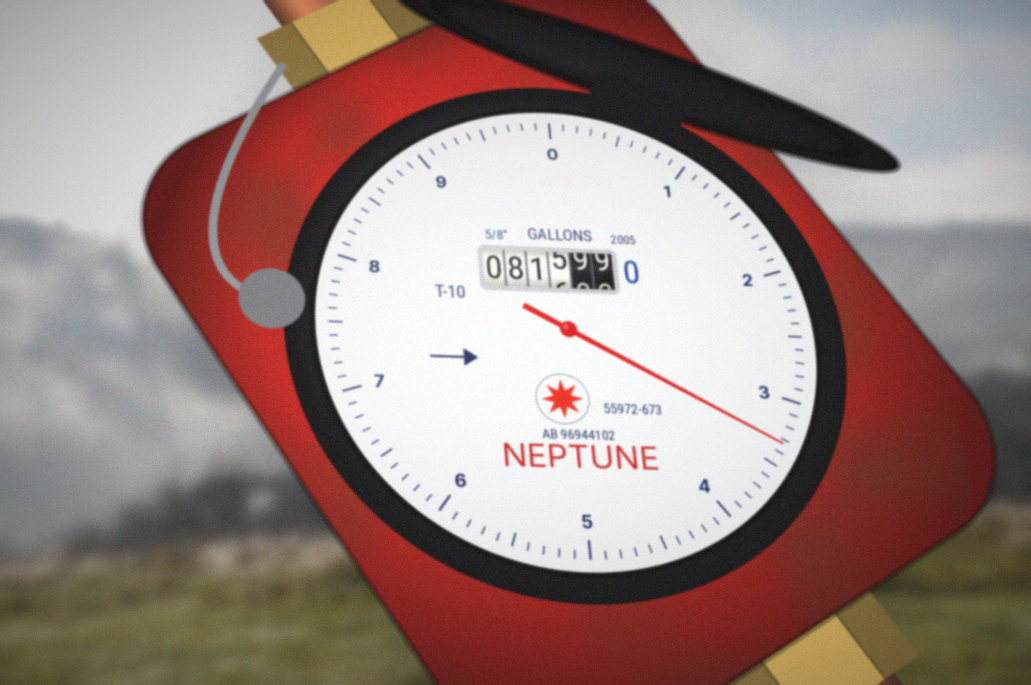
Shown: 815993.3 gal
